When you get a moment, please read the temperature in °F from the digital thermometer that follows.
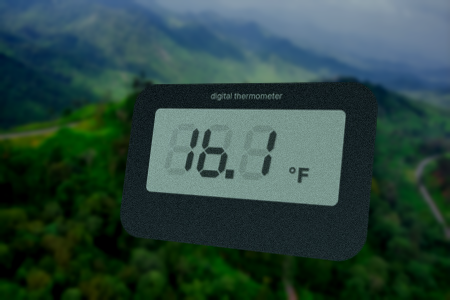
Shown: 16.1 °F
